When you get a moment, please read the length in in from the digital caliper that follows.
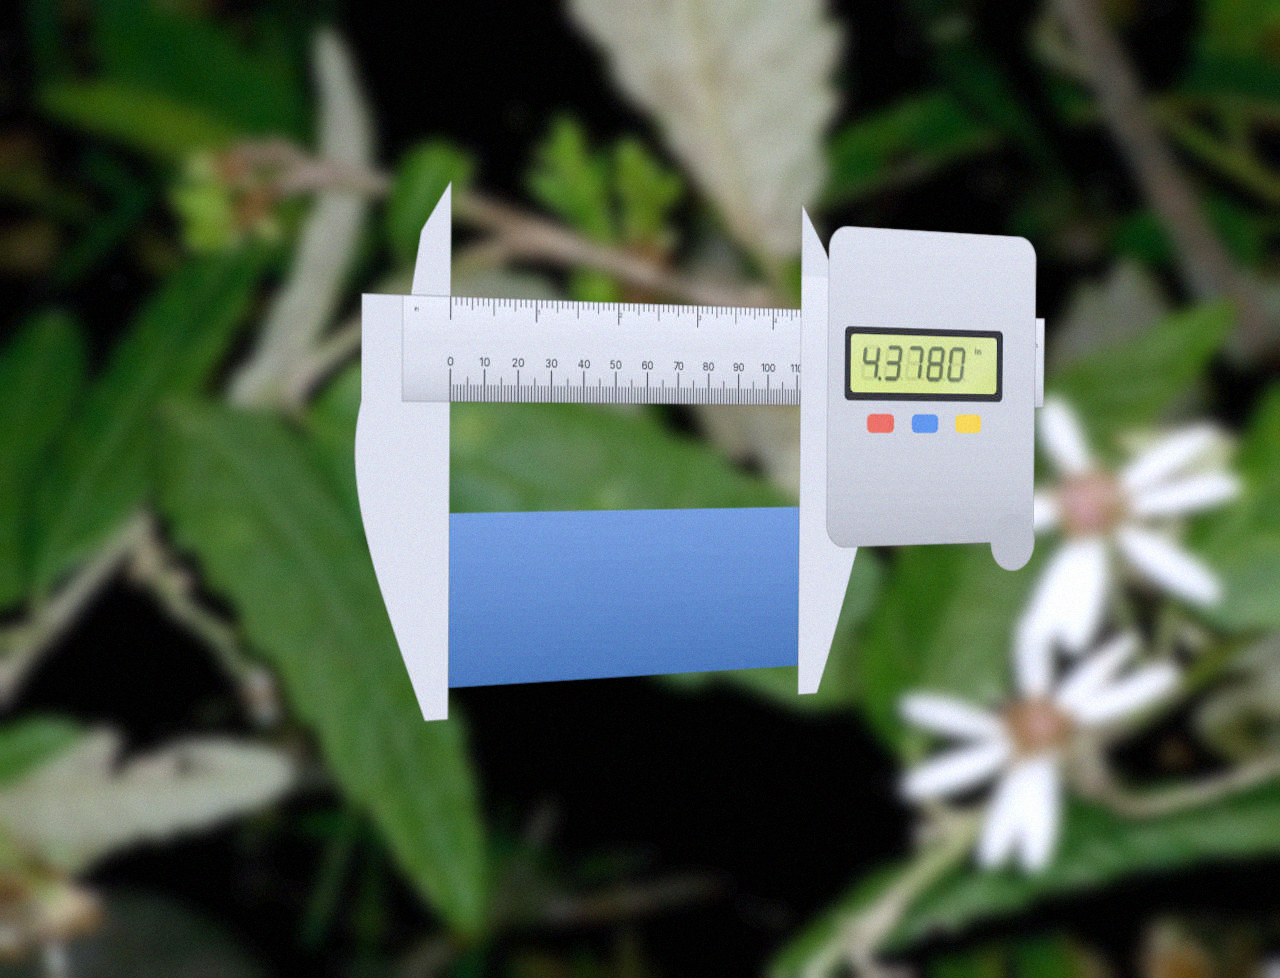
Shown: 4.3780 in
